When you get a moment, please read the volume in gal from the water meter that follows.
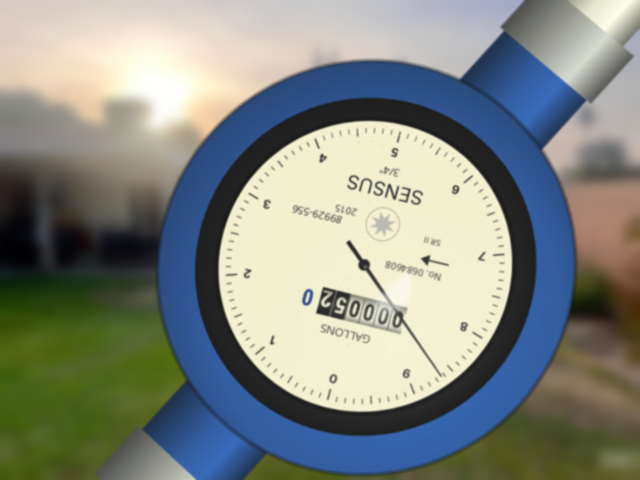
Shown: 518.6 gal
